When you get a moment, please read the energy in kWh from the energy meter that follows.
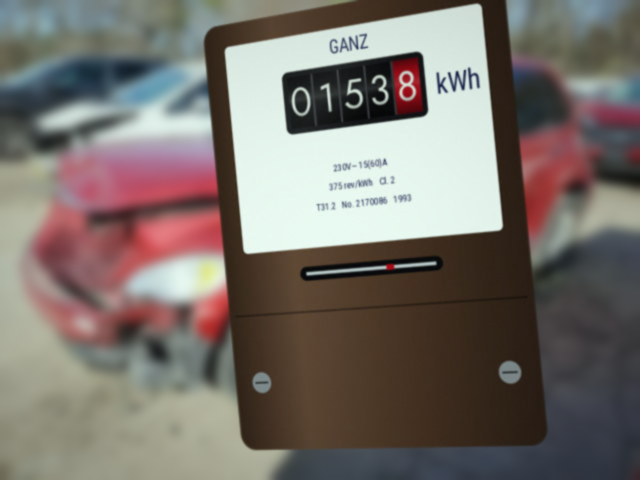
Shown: 153.8 kWh
